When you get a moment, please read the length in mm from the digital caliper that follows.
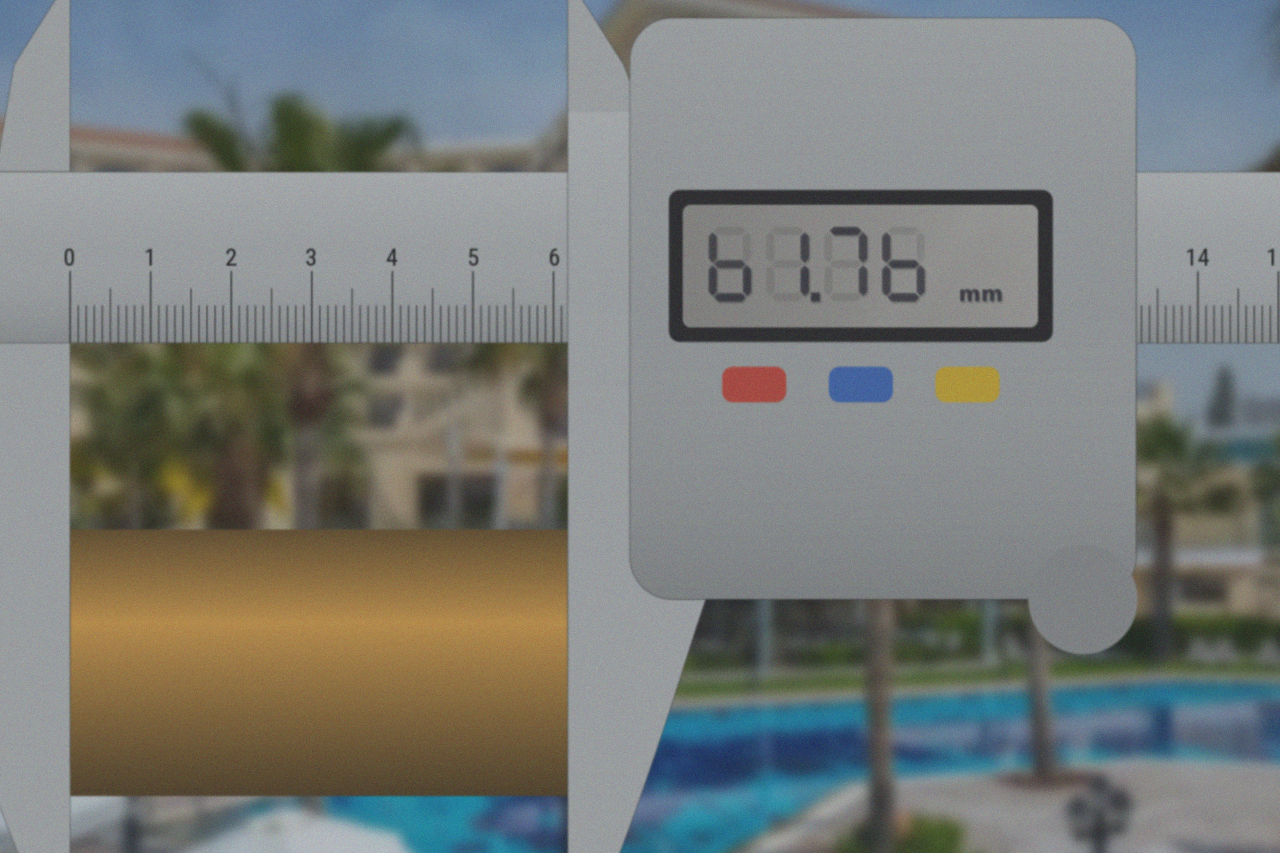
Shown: 61.76 mm
